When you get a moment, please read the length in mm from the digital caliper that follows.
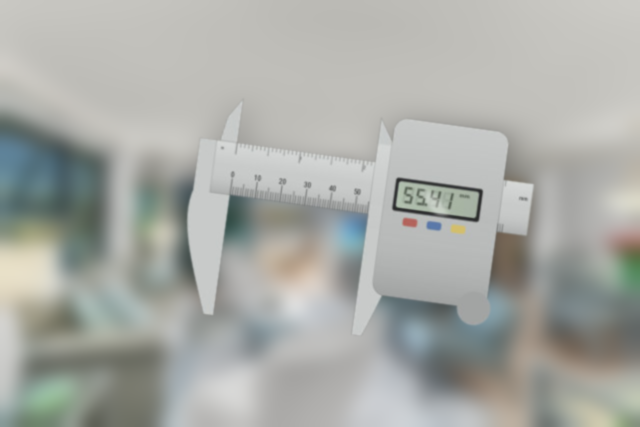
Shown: 55.41 mm
